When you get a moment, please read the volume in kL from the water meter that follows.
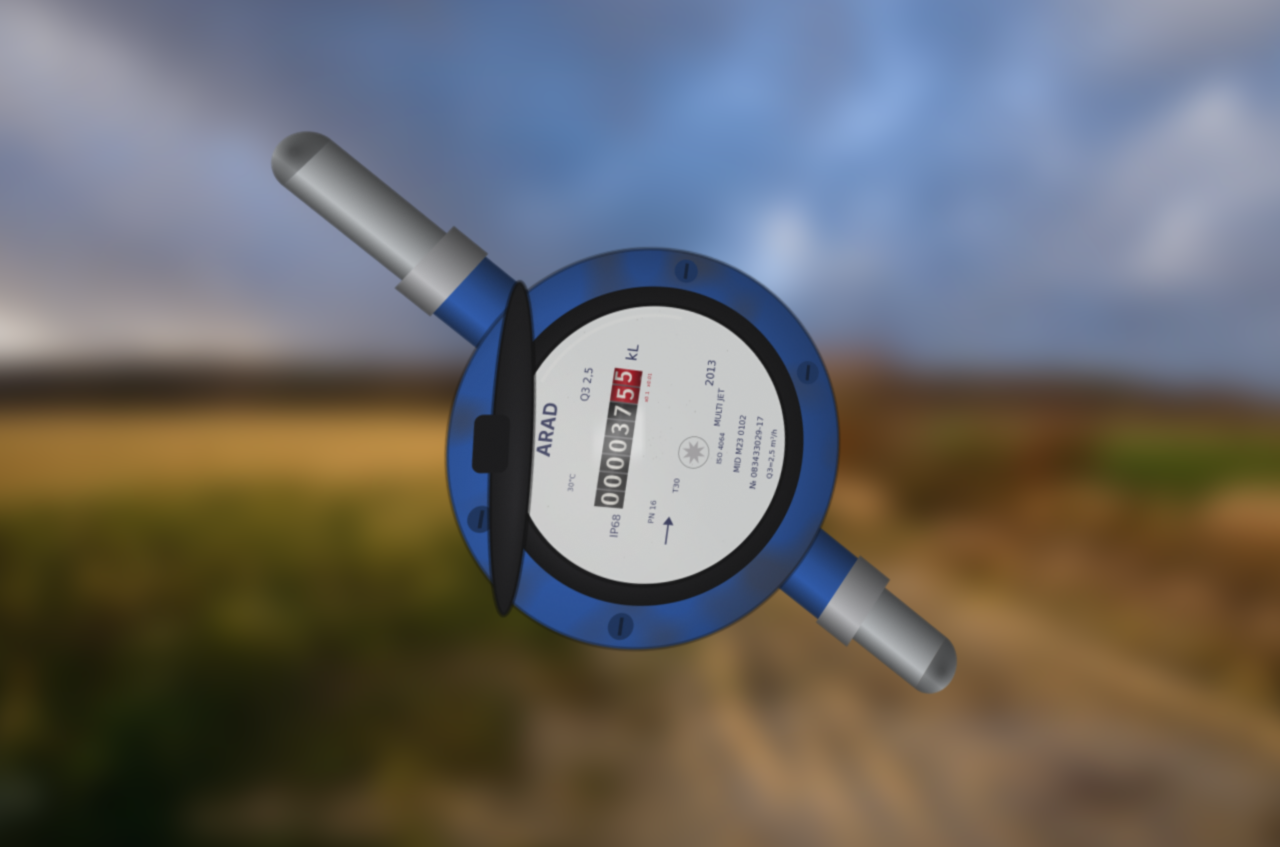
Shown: 37.55 kL
